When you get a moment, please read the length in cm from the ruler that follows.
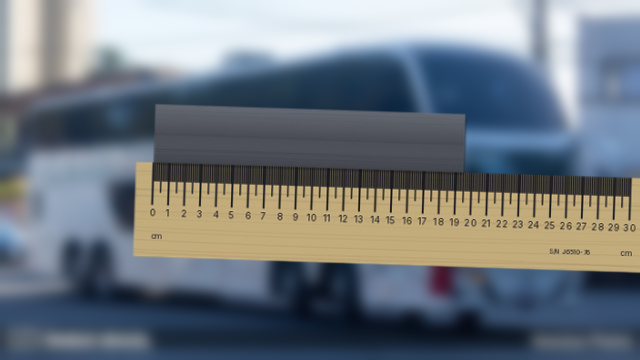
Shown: 19.5 cm
